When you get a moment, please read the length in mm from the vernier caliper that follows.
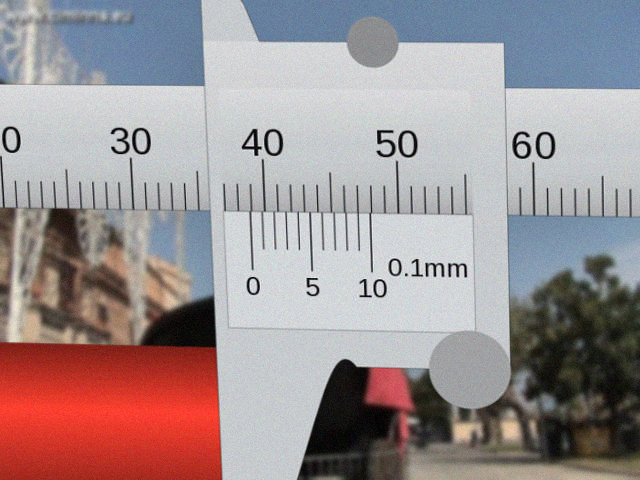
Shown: 38.9 mm
